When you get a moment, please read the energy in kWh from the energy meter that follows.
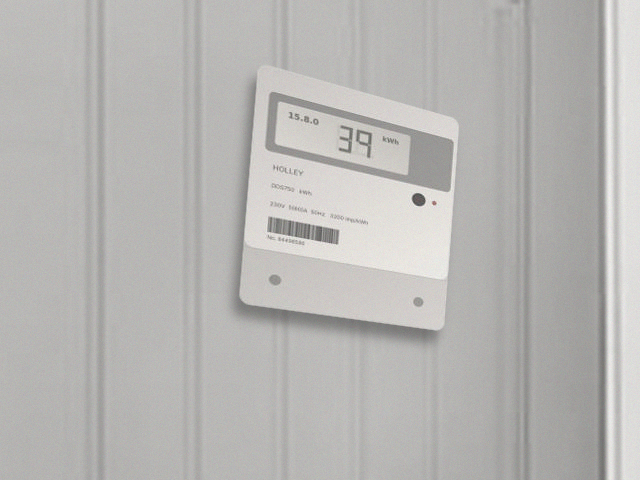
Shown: 39 kWh
